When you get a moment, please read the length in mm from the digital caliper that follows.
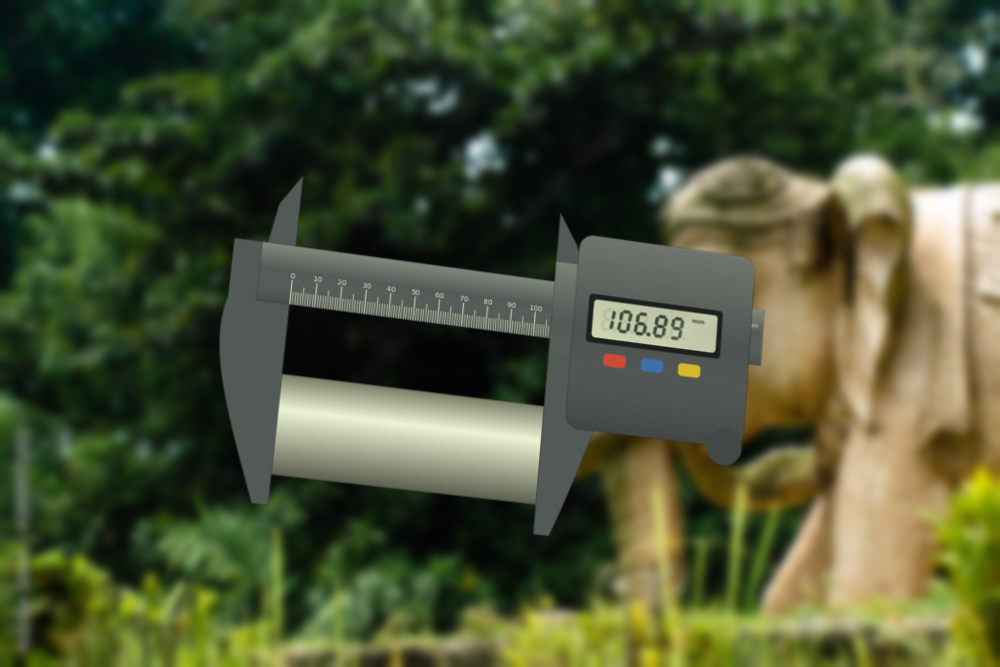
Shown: 106.89 mm
